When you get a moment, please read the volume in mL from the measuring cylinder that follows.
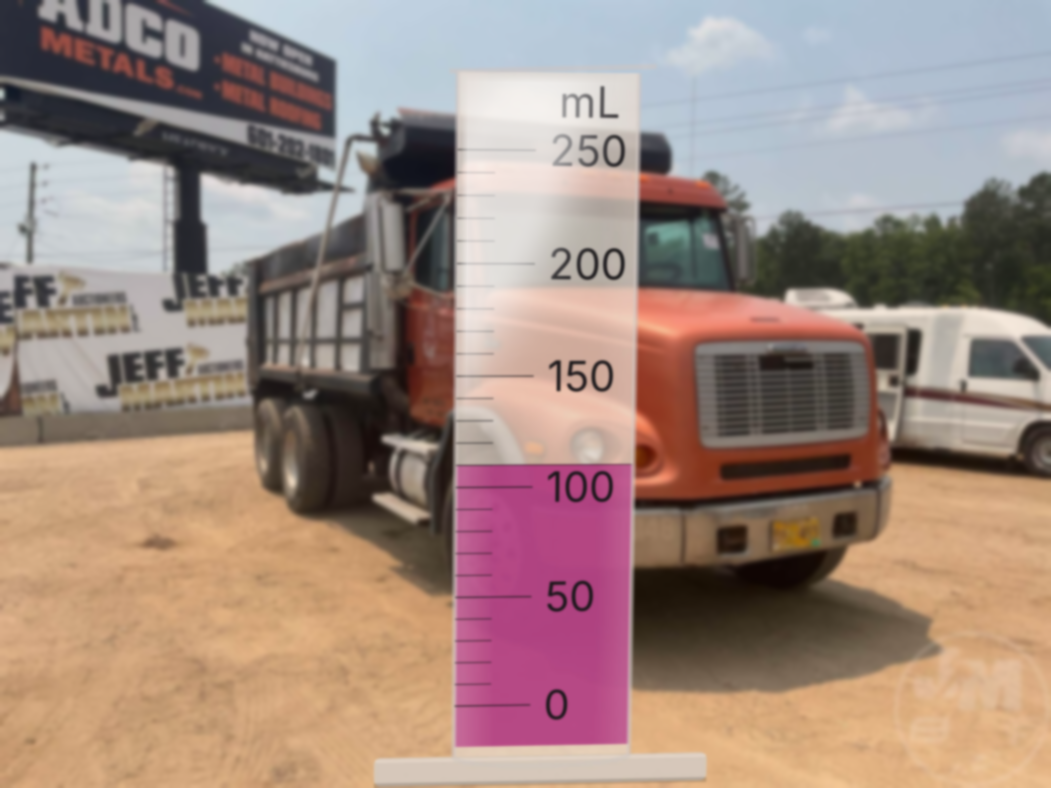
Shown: 110 mL
